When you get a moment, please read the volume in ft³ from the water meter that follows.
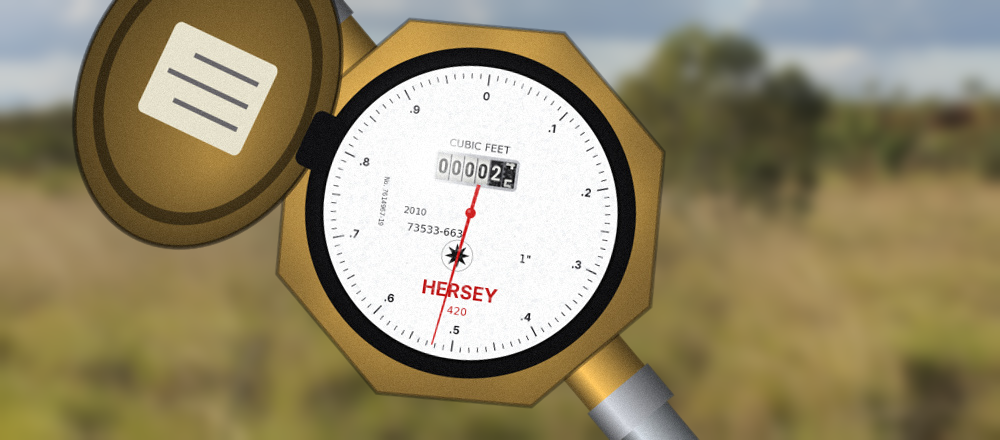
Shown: 24.52 ft³
